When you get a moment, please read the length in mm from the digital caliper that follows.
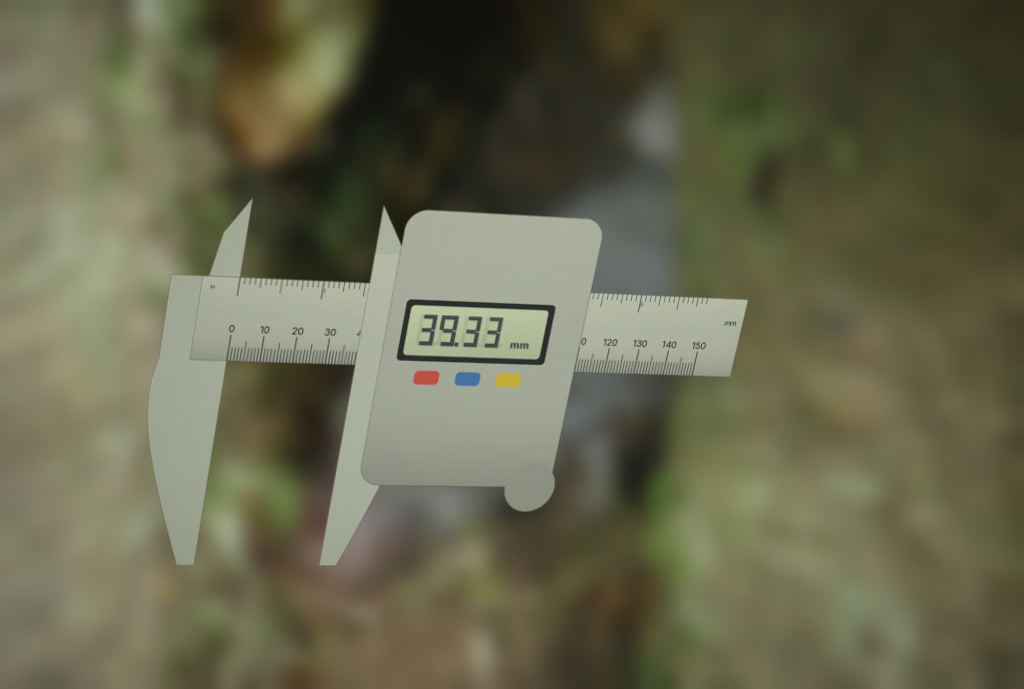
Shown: 39.33 mm
